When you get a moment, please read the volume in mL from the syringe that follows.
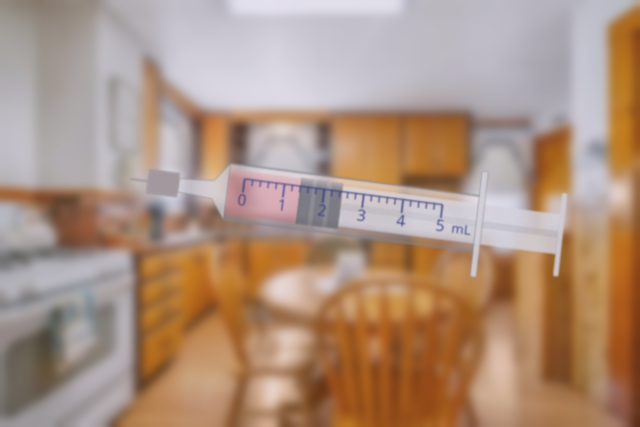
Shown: 1.4 mL
